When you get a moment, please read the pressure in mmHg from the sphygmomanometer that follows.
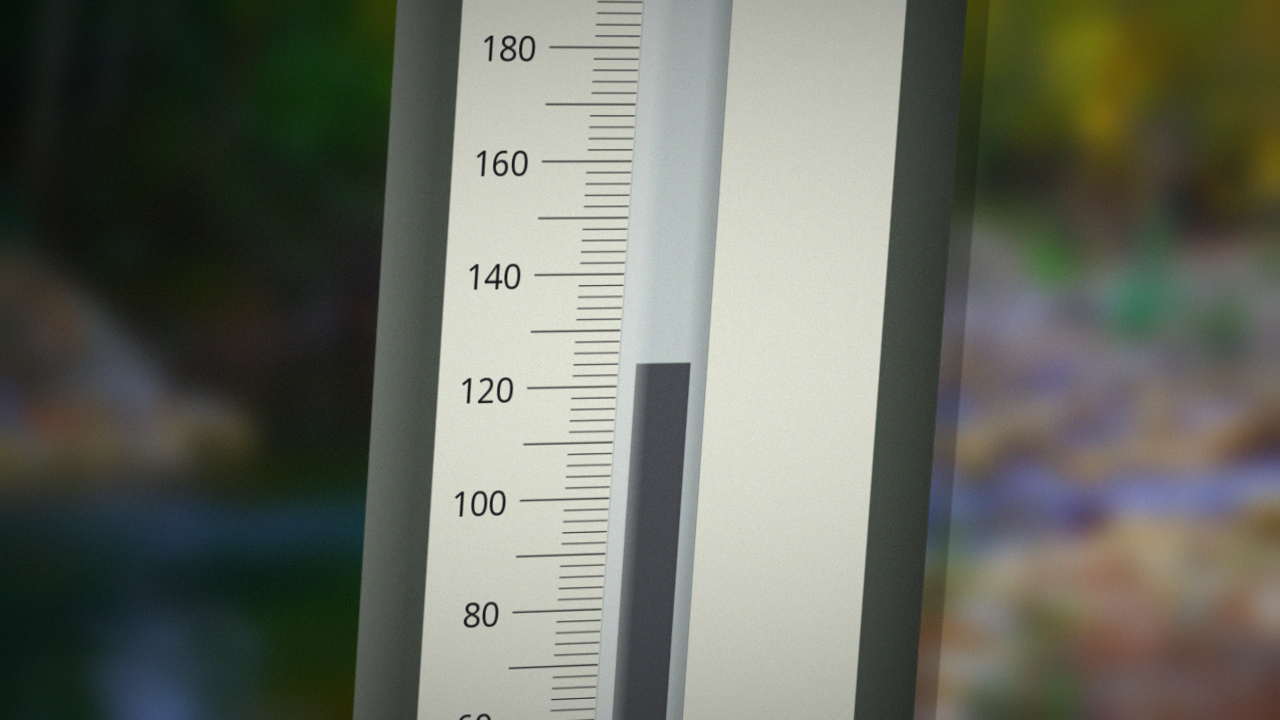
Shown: 124 mmHg
